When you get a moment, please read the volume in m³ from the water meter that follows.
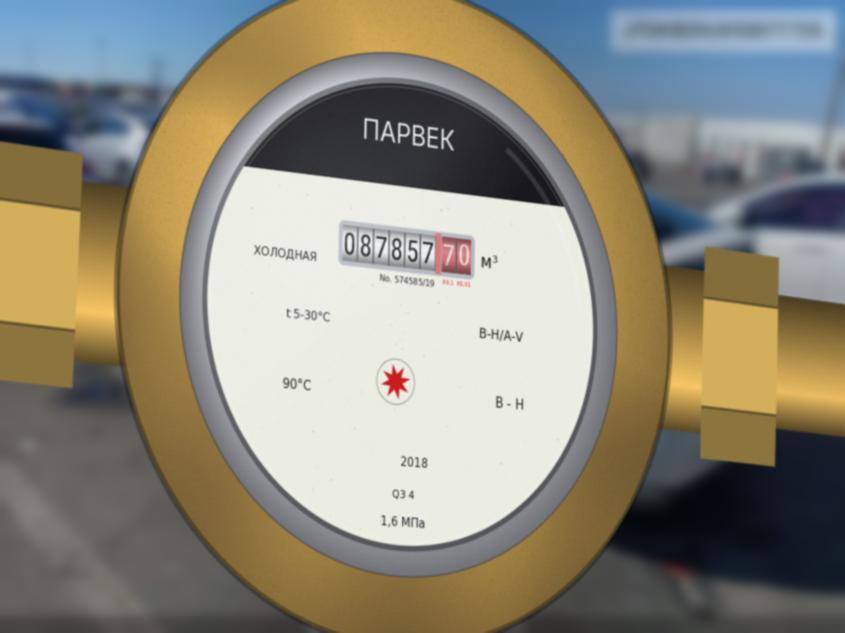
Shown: 87857.70 m³
